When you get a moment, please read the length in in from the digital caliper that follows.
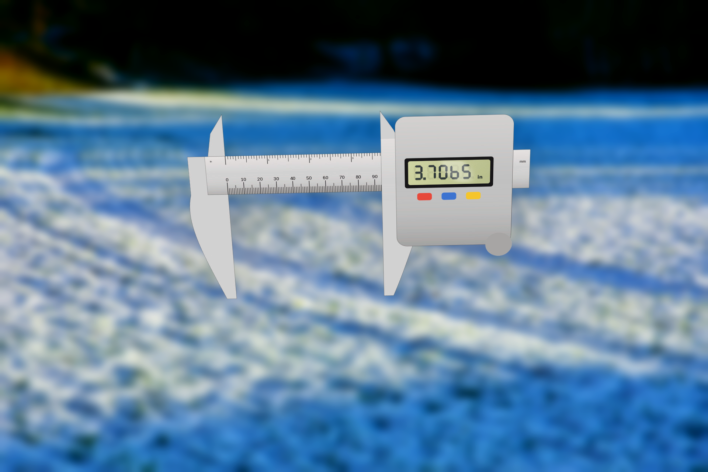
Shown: 3.7065 in
